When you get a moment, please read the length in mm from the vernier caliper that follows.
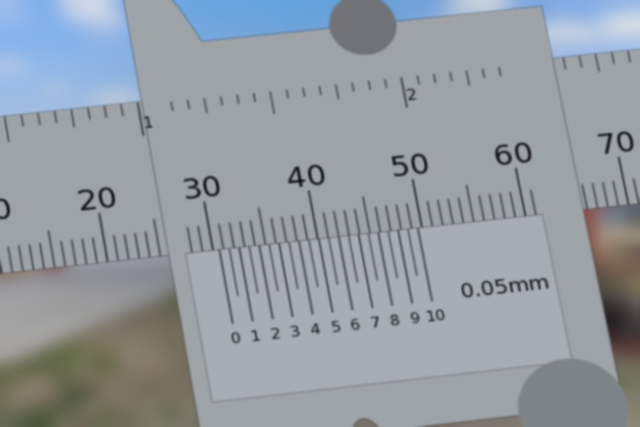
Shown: 30.6 mm
